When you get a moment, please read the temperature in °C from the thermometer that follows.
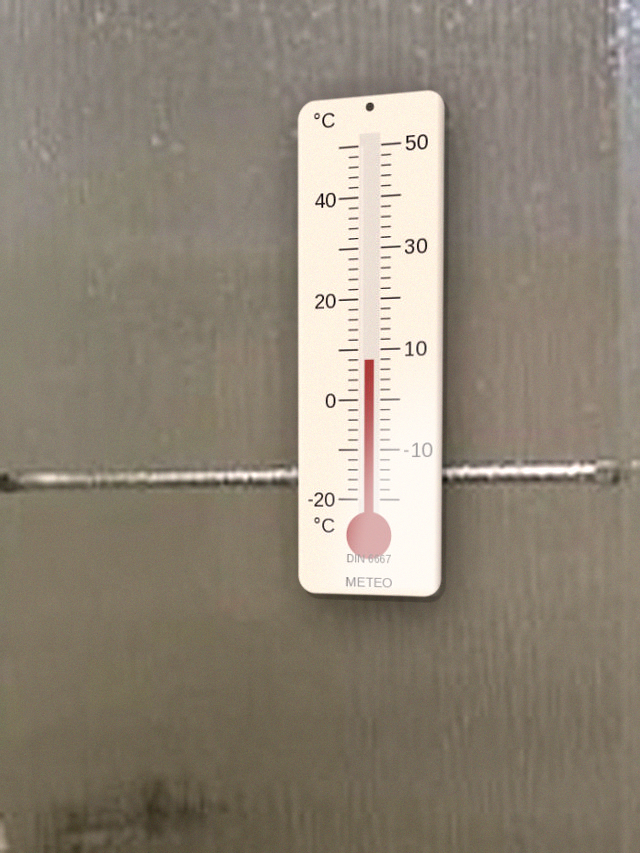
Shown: 8 °C
